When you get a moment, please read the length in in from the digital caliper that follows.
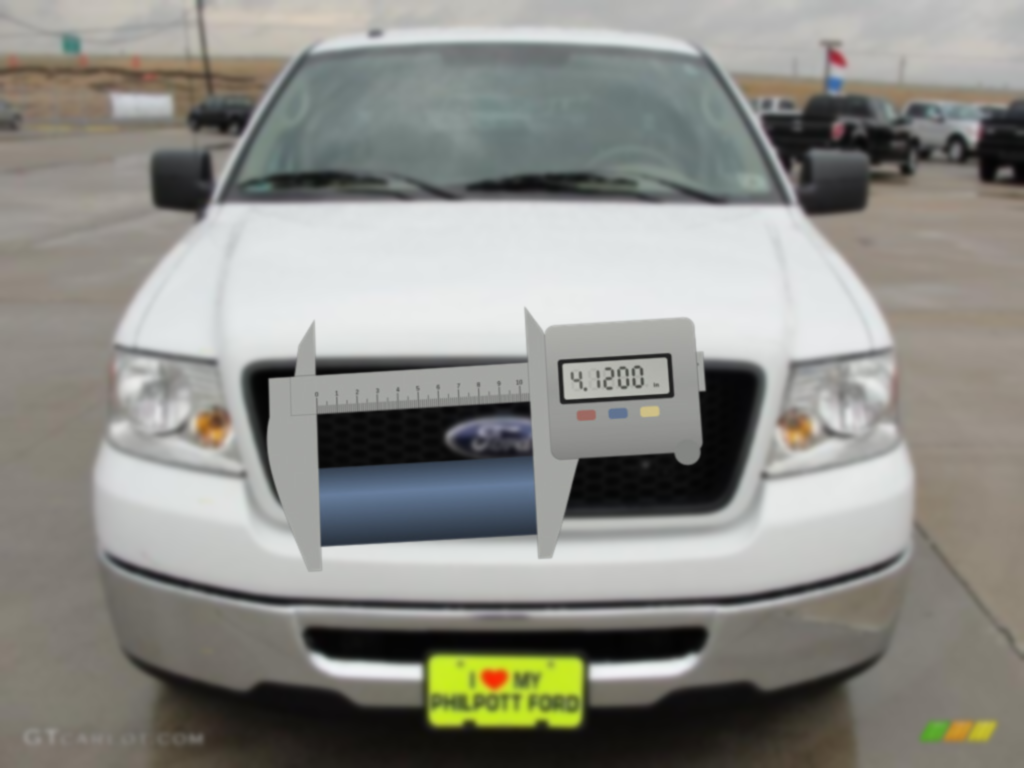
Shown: 4.1200 in
